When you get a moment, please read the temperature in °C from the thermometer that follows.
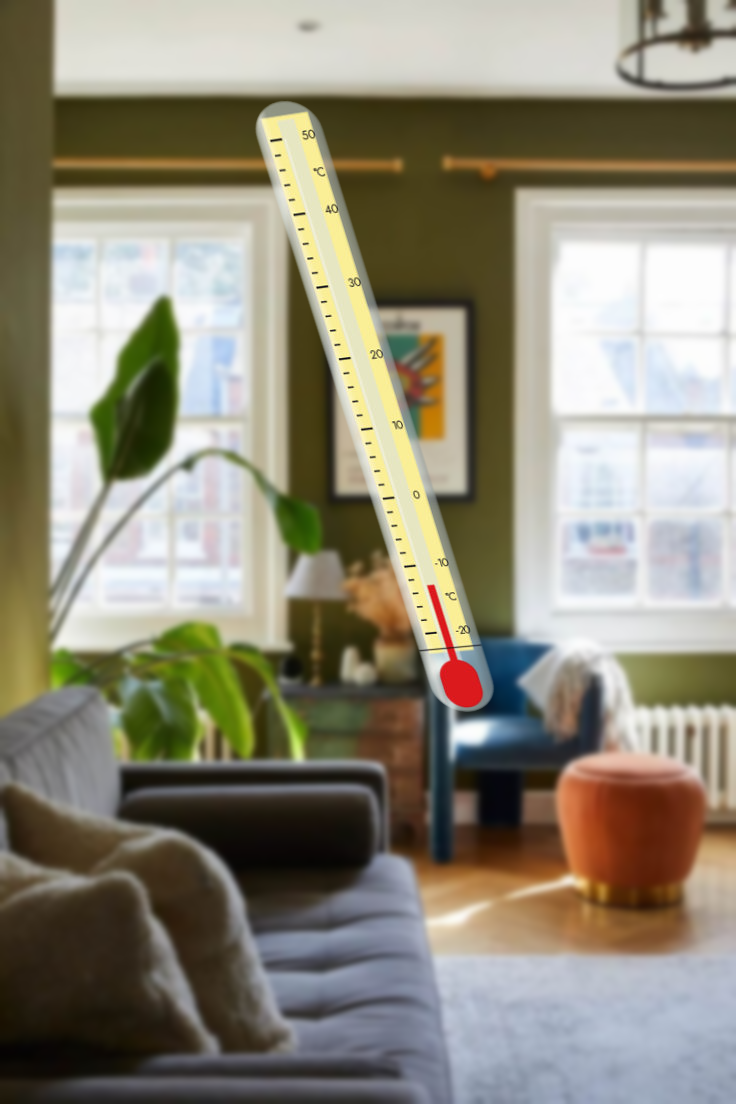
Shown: -13 °C
